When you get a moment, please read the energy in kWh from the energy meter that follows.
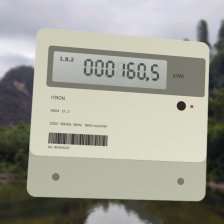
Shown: 160.5 kWh
